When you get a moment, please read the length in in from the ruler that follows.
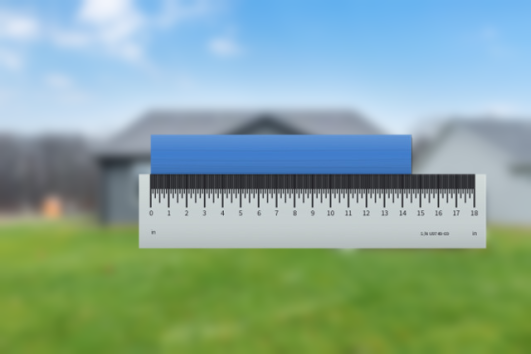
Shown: 14.5 in
